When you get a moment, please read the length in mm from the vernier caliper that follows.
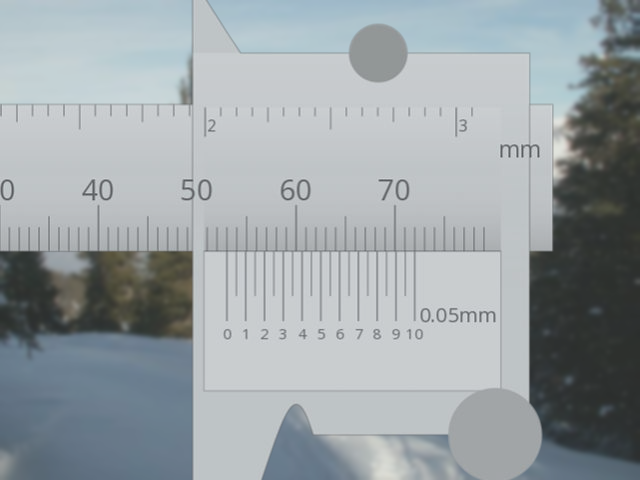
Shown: 53.0 mm
